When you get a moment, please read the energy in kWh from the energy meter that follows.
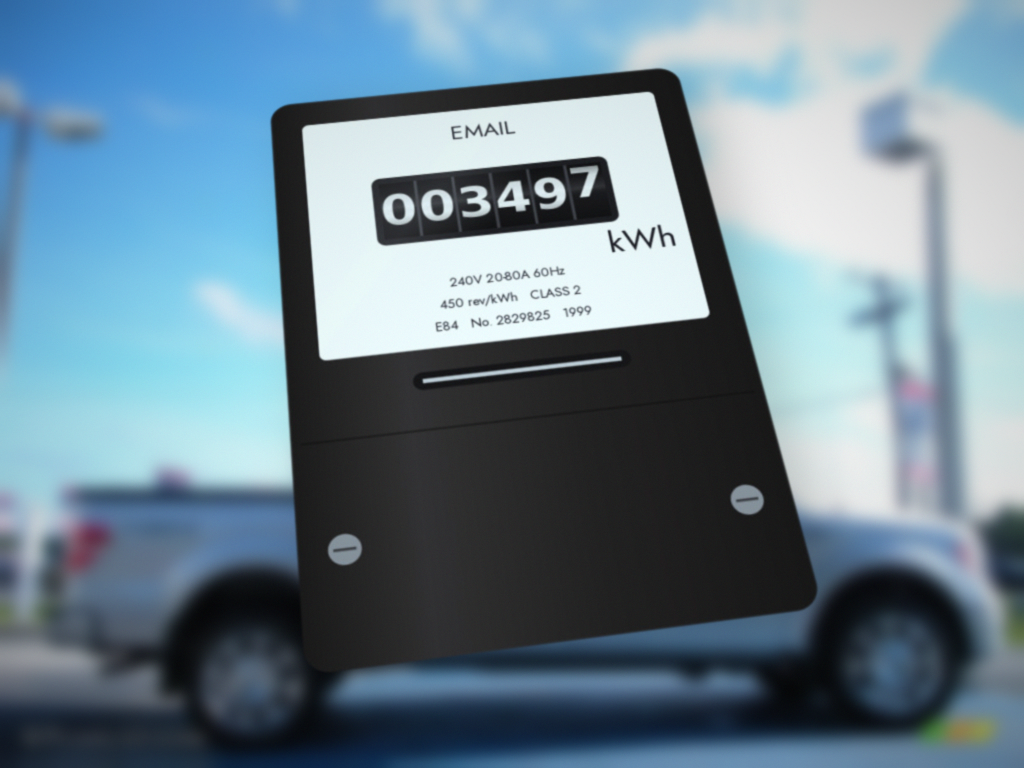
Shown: 3497 kWh
